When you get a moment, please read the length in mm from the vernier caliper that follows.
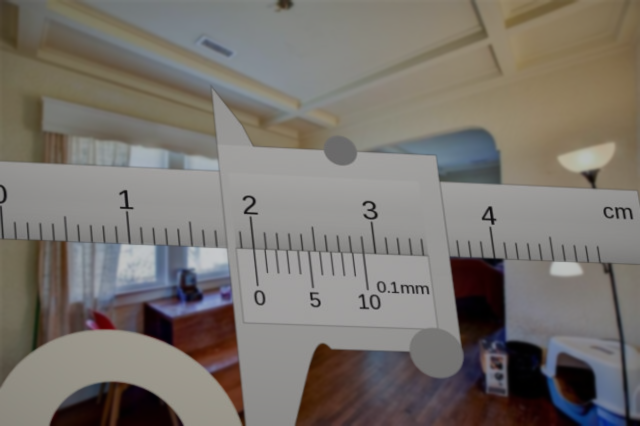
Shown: 20.0 mm
